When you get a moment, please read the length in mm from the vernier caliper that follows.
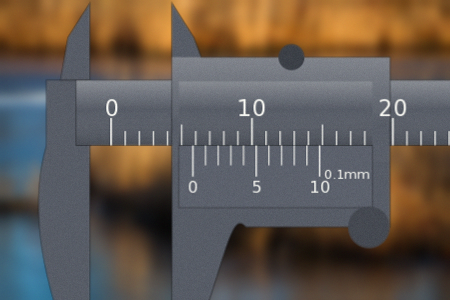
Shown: 5.8 mm
